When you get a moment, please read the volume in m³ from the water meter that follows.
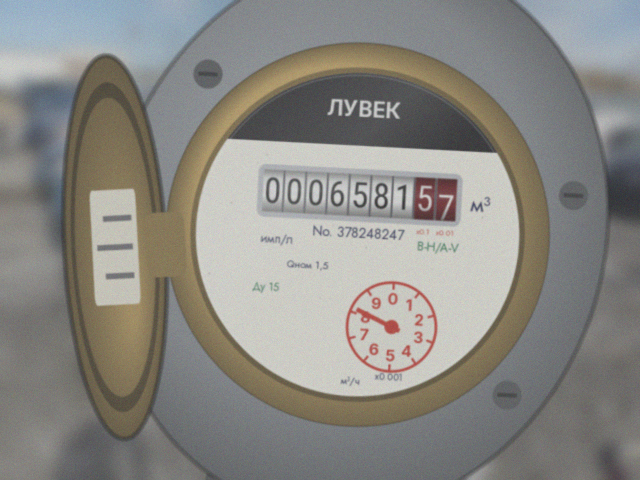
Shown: 6581.568 m³
